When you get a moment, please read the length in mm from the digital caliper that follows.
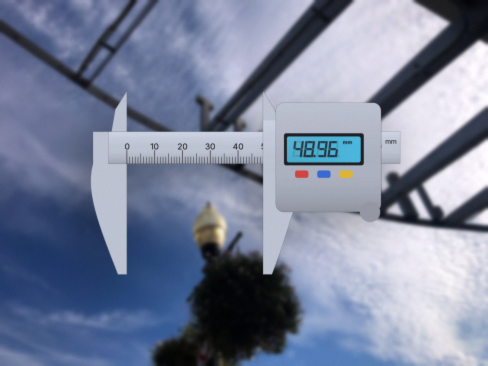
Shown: 48.96 mm
